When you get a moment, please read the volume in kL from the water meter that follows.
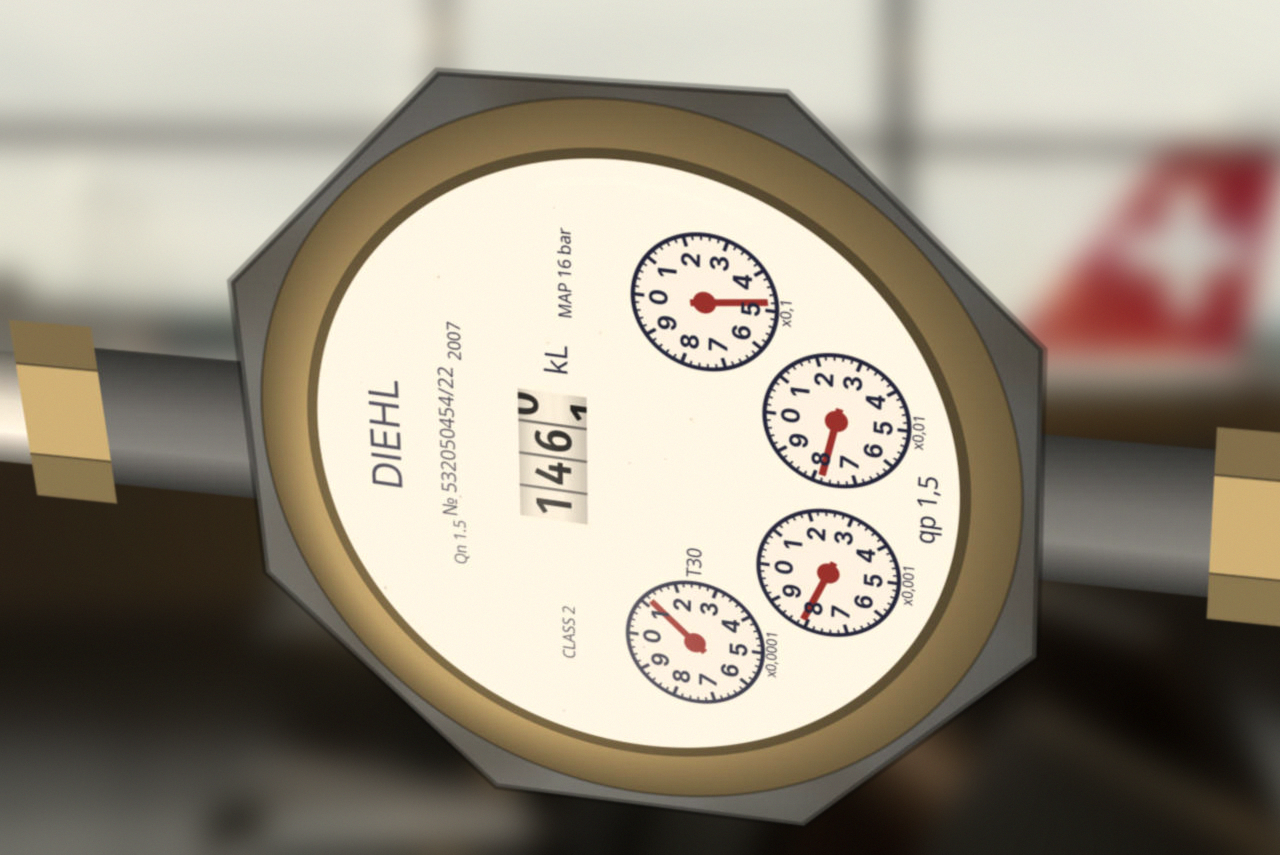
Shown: 1460.4781 kL
